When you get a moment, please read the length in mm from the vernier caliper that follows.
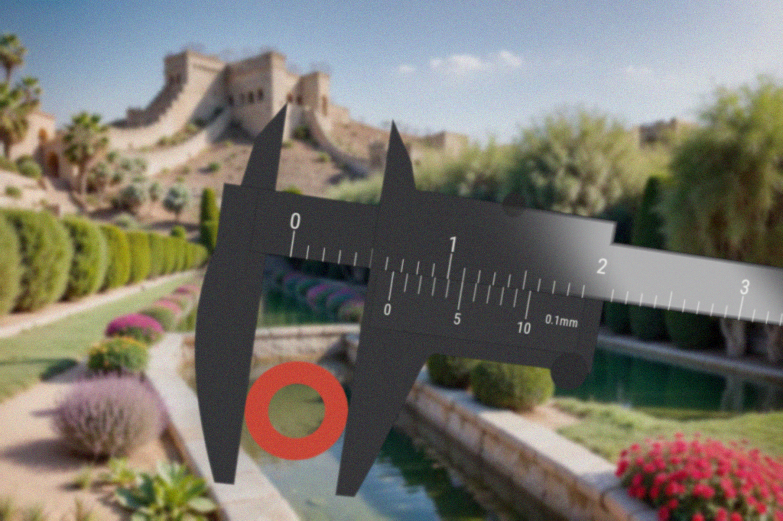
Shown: 6.5 mm
